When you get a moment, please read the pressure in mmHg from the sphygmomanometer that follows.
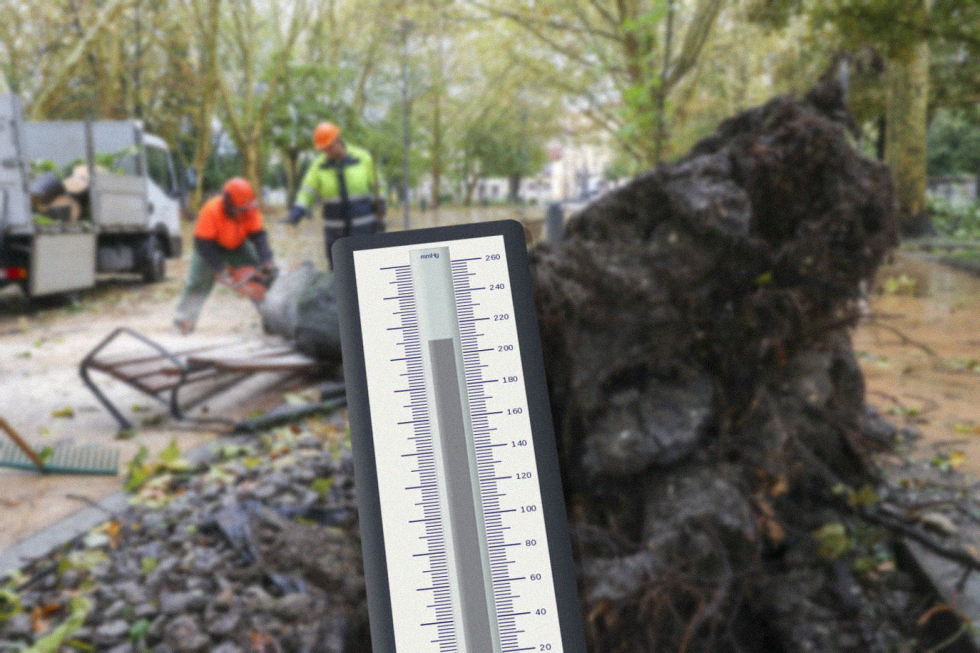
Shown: 210 mmHg
